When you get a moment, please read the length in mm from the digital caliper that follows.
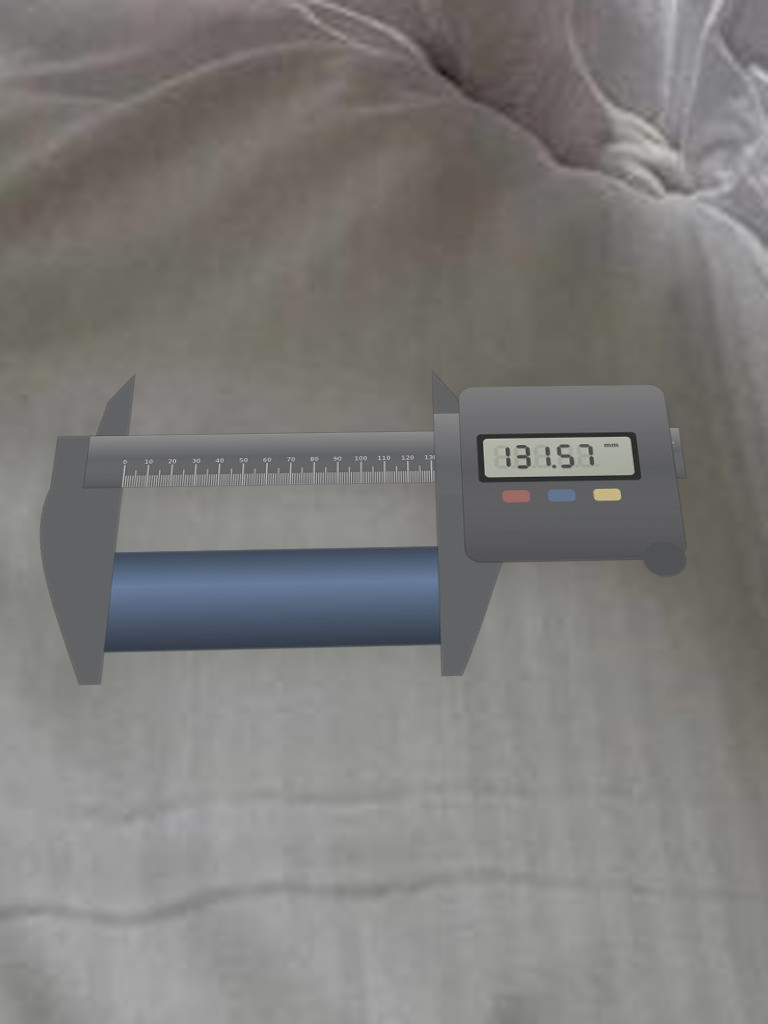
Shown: 131.57 mm
